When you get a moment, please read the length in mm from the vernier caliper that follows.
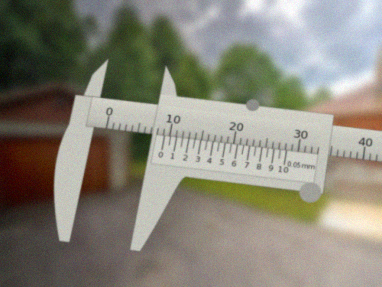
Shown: 9.2 mm
